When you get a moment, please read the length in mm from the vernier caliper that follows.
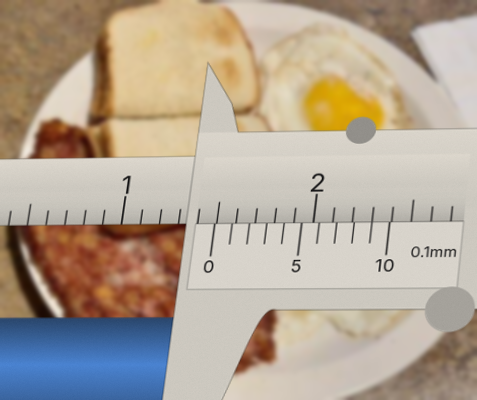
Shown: 14.9 mm
